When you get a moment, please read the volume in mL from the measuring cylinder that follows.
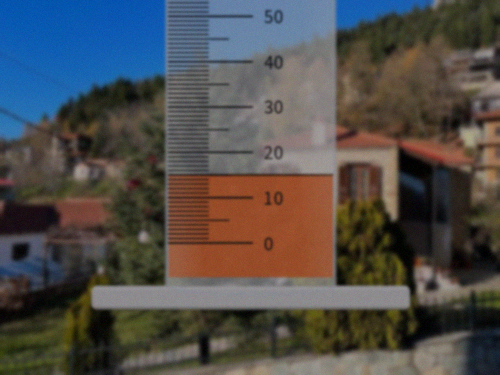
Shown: 15 mL
